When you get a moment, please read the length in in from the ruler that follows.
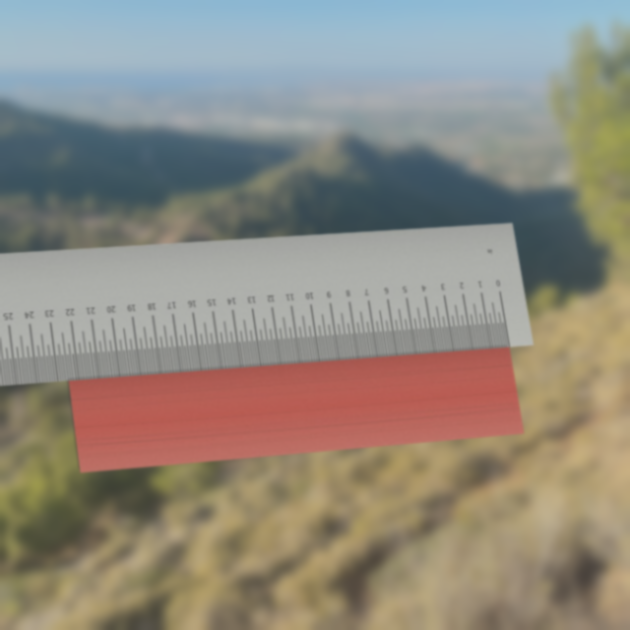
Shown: 22.5 in
